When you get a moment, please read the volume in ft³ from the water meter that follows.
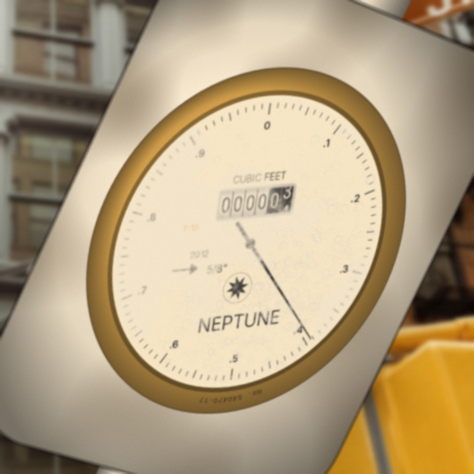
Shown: 3.39 ft³
